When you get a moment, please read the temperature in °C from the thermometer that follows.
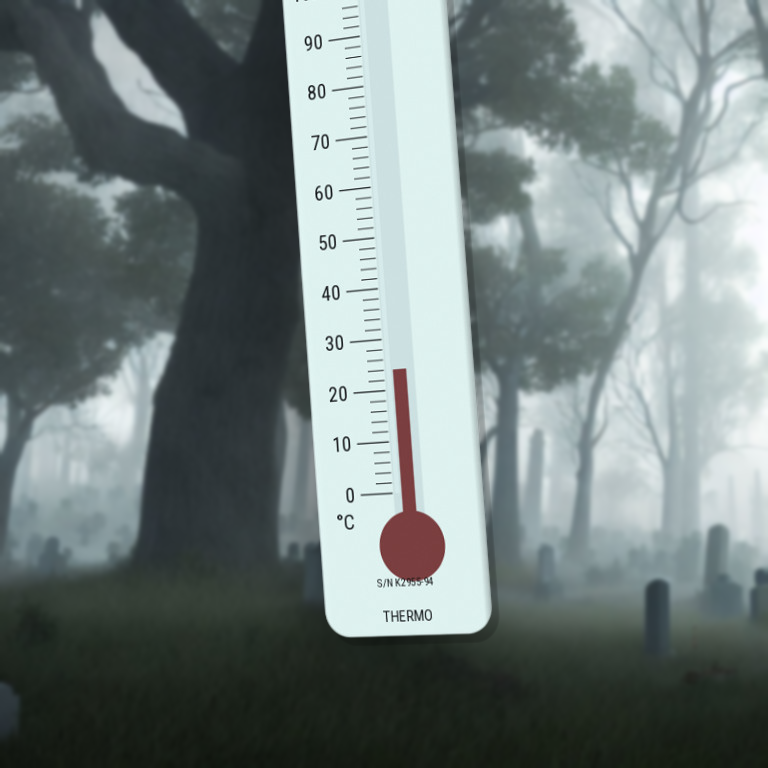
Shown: 24 °C
